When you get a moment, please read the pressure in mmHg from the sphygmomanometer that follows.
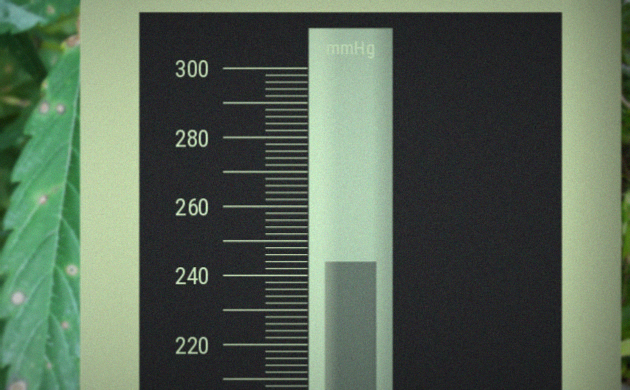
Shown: 244 mmHg
